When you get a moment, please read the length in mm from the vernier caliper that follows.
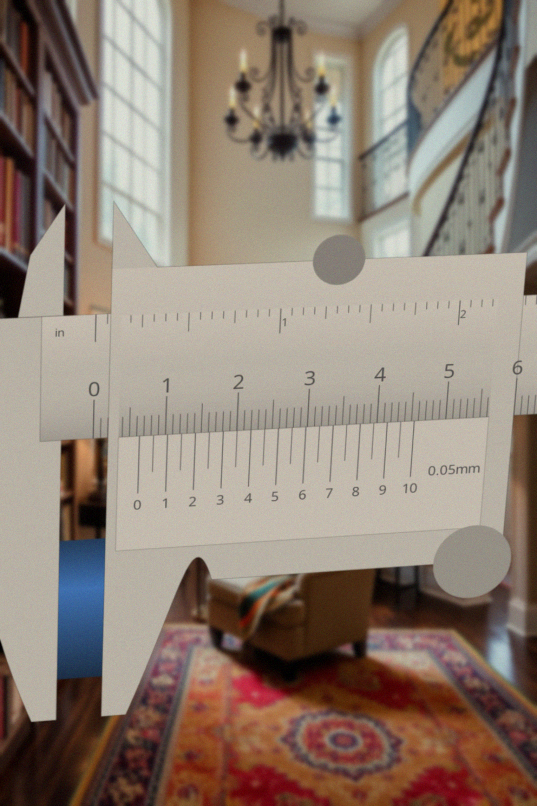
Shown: 6.4 mm
